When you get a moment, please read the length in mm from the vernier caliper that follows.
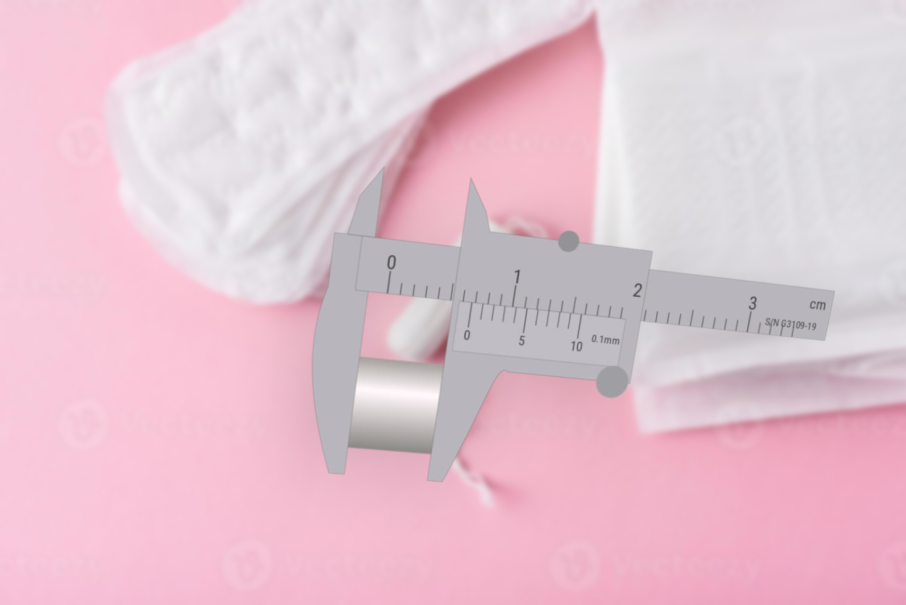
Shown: 6.7 mm
